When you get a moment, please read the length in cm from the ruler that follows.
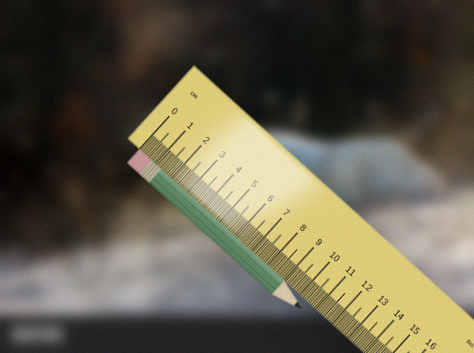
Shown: 10.5 cm
